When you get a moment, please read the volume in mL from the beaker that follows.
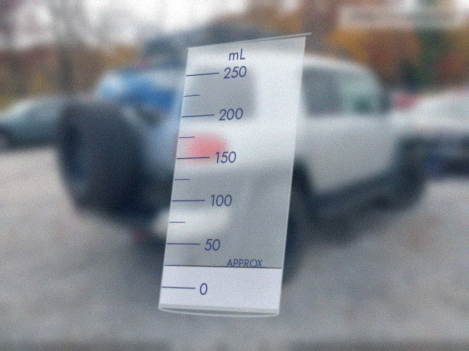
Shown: 25 mL
